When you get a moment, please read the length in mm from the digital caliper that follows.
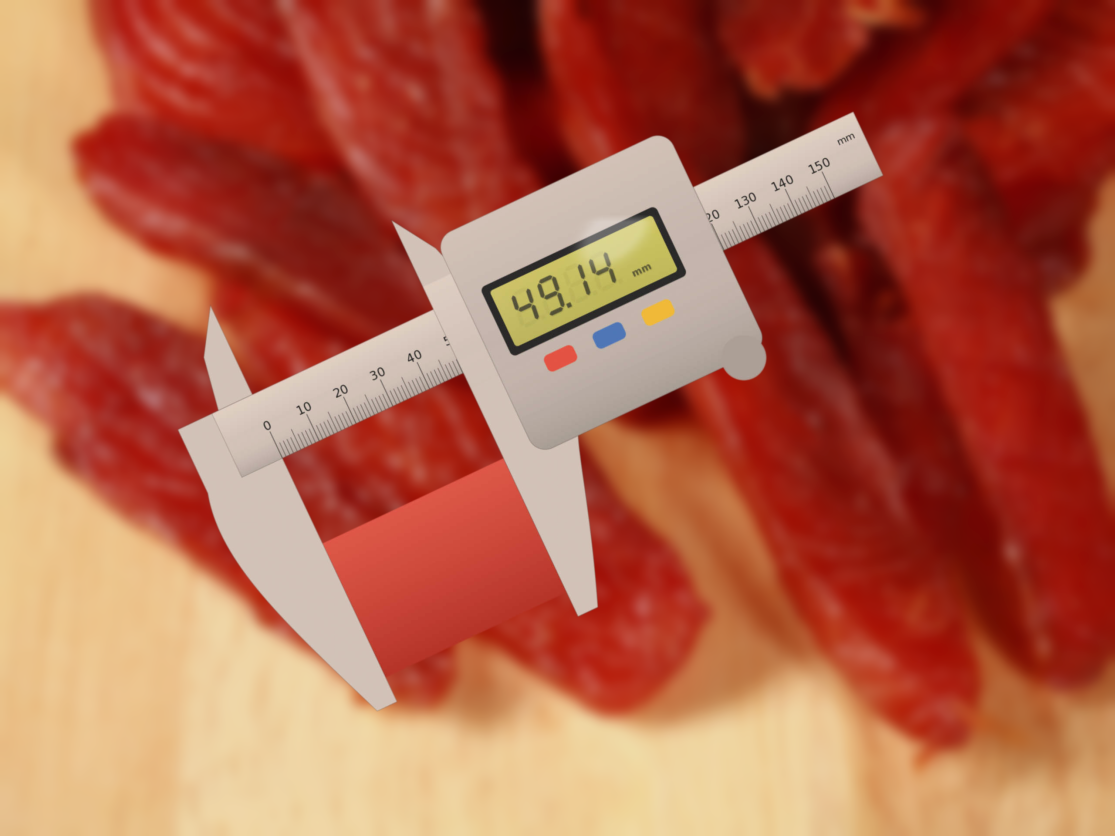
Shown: 49.14 mm
